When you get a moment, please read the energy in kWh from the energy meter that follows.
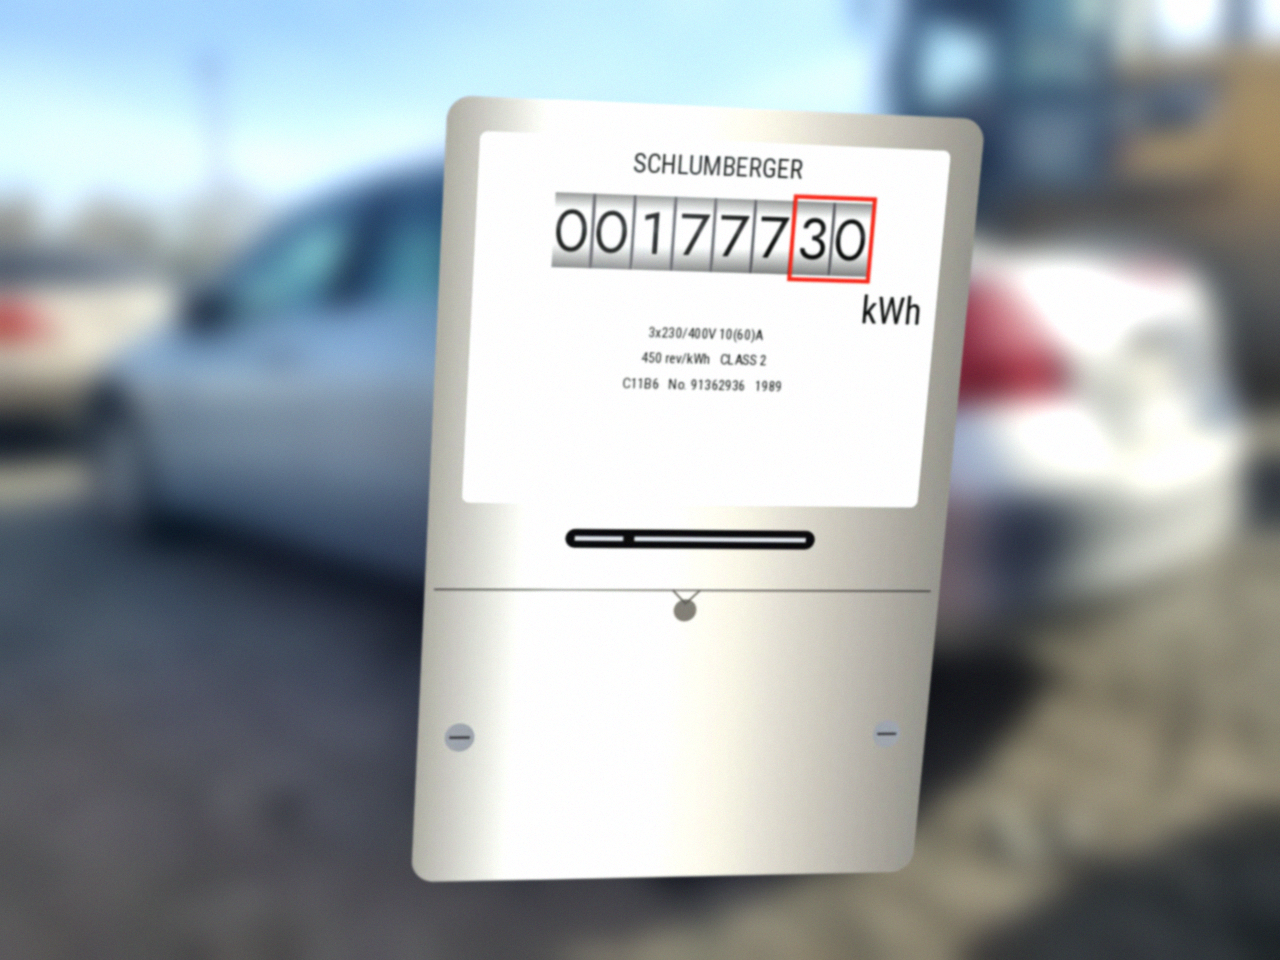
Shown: 1777.30 kWh
